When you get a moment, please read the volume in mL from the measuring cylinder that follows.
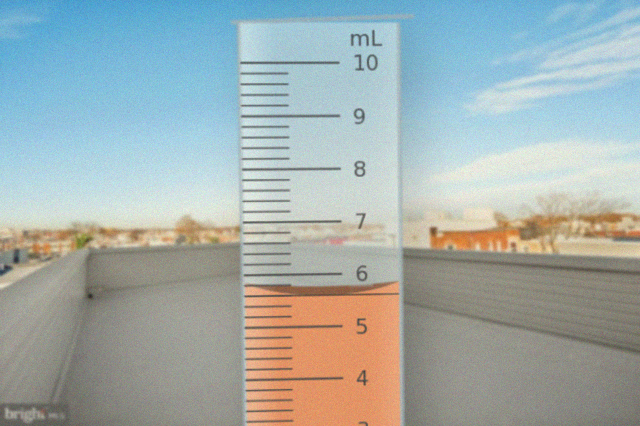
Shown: 5.6 mL
